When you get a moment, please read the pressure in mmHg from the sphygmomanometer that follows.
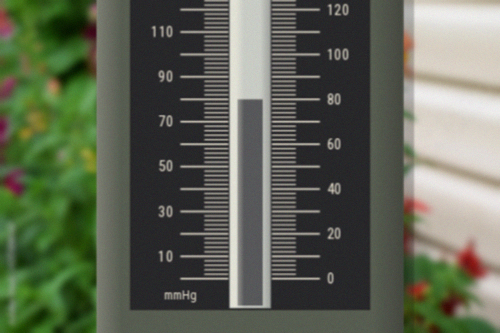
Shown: 80 mmHg
